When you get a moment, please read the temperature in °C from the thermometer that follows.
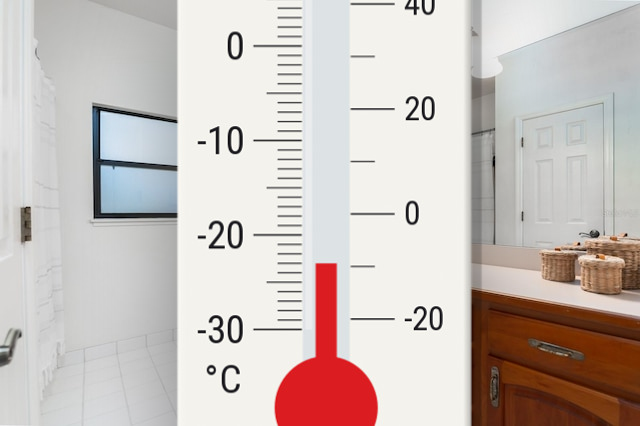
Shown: -23 °C
